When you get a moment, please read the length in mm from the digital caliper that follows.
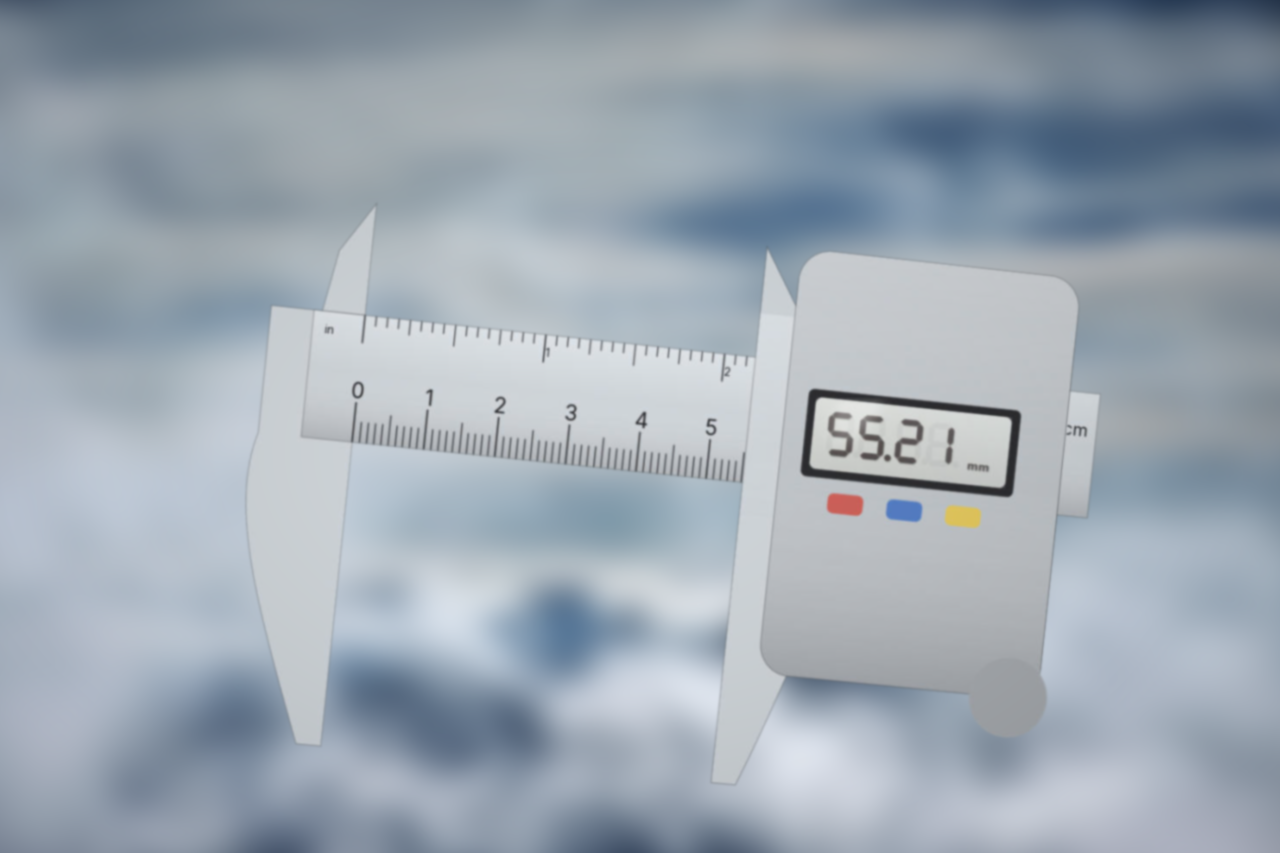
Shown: 55.21 mm
